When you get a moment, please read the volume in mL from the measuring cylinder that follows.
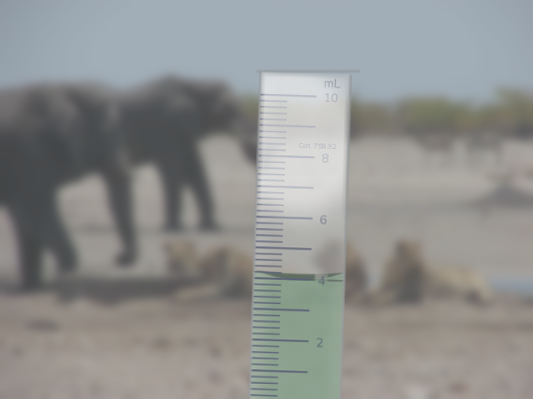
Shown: 4 mL
